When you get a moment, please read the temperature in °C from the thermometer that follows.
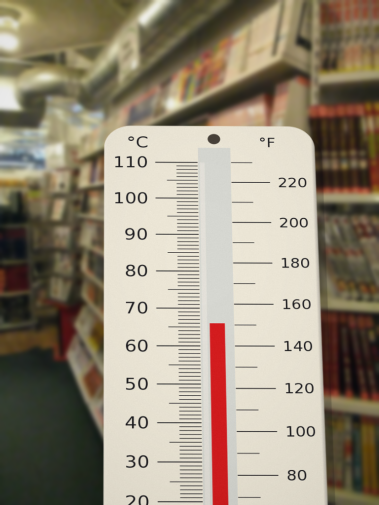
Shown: 66 °C
